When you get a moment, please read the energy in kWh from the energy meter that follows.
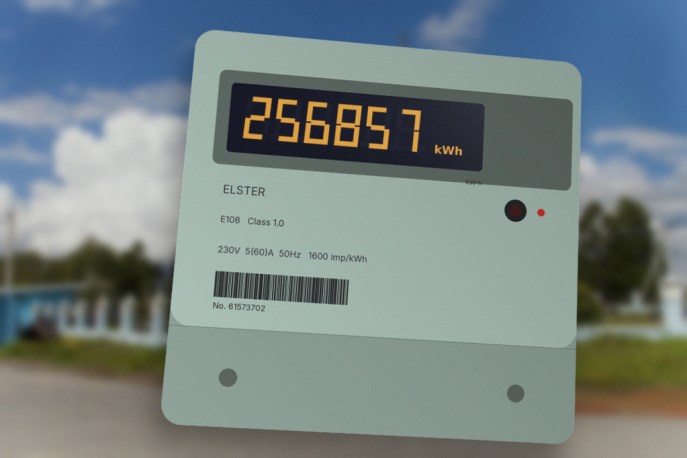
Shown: 256857 kWh
